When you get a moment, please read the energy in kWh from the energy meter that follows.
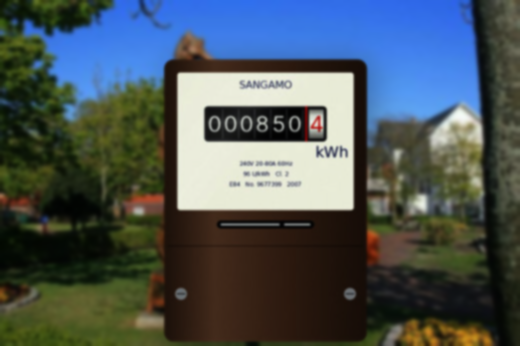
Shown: 850.4 kWh
